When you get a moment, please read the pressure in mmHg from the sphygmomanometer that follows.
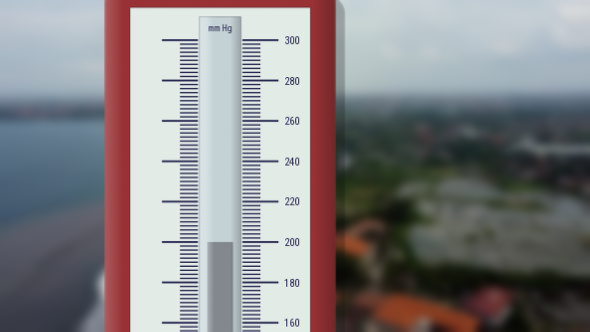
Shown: 200 mmHg
